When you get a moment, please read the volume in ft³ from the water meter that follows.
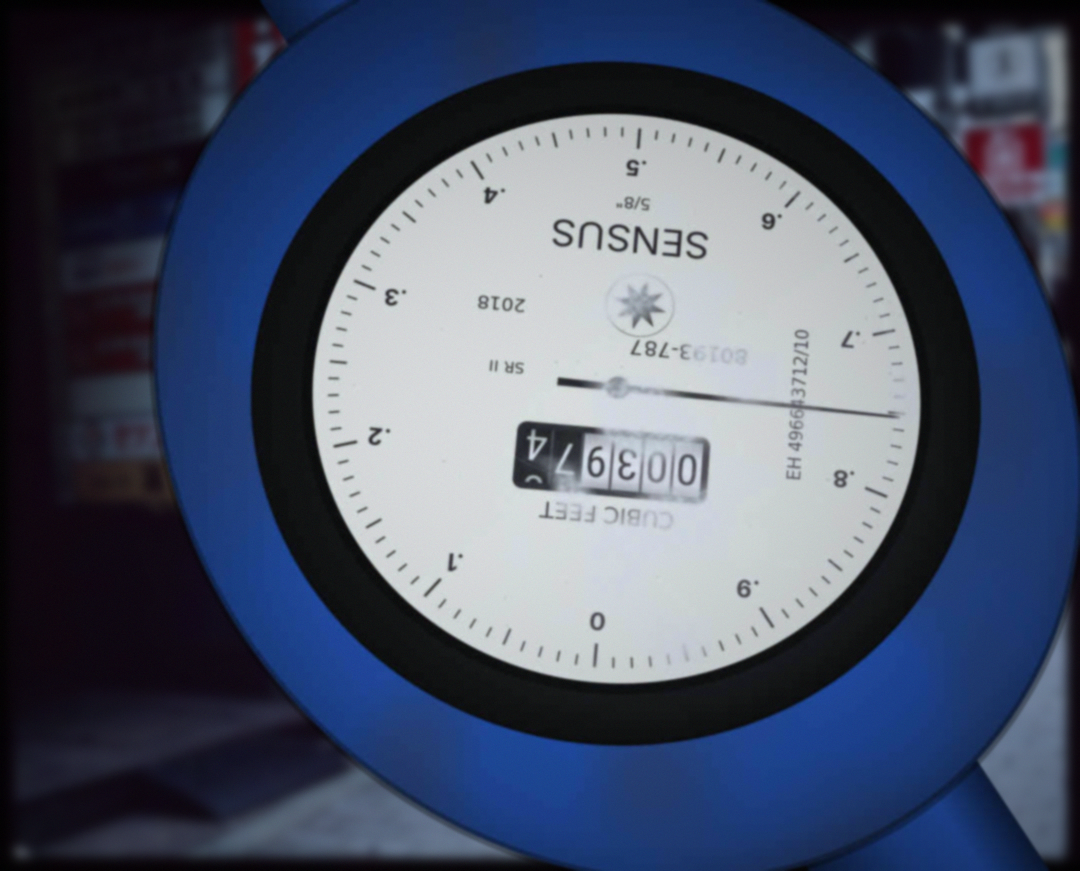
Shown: 3973.75 ft³
